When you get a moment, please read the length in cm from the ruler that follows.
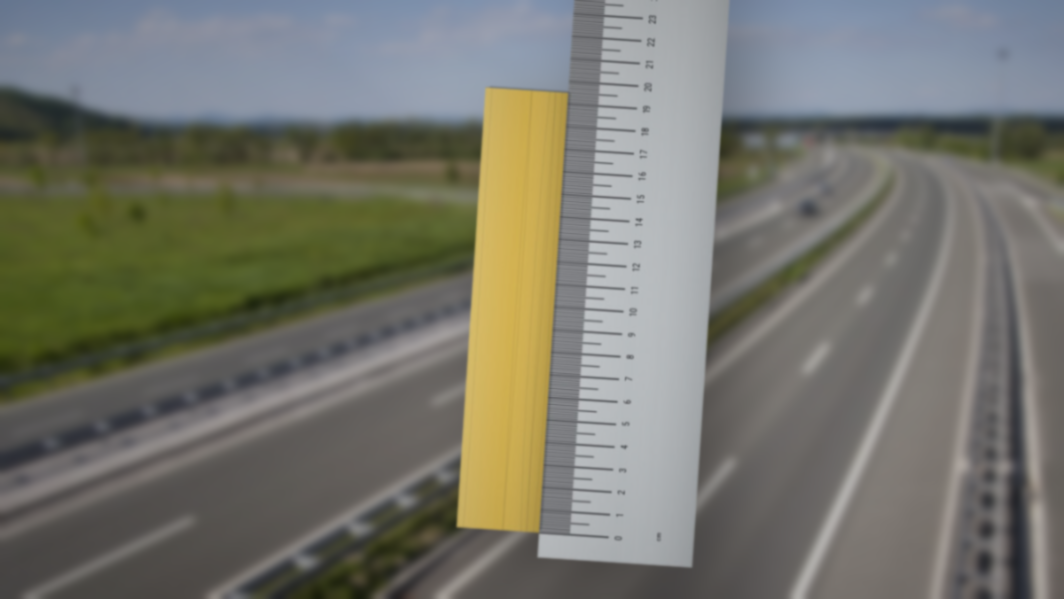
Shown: 19.5 cm
